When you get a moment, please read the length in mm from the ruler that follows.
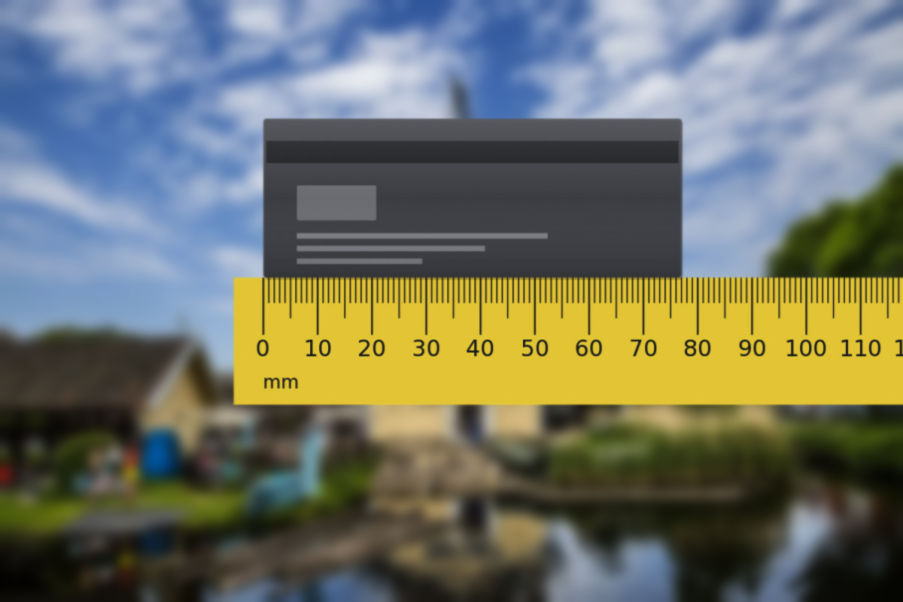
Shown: 77 mm
